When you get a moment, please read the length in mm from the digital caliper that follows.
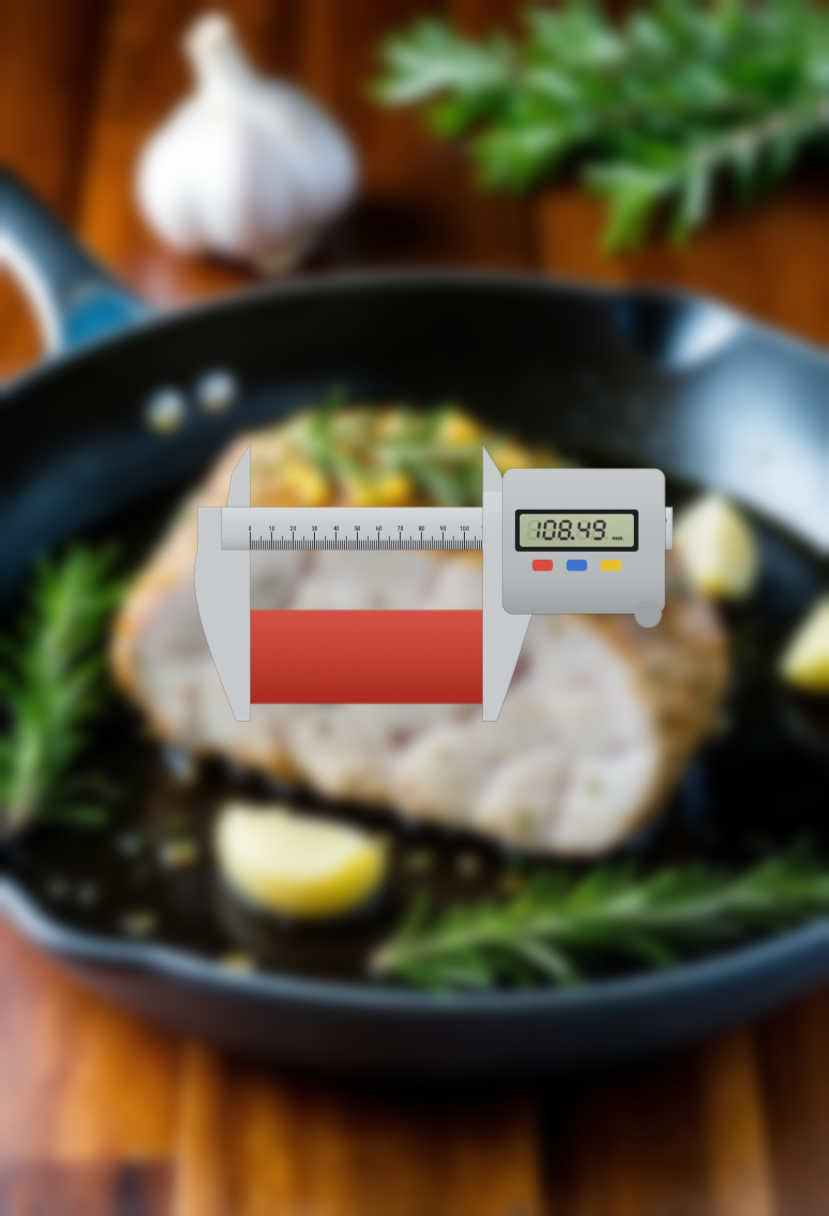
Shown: 108.49 mm
